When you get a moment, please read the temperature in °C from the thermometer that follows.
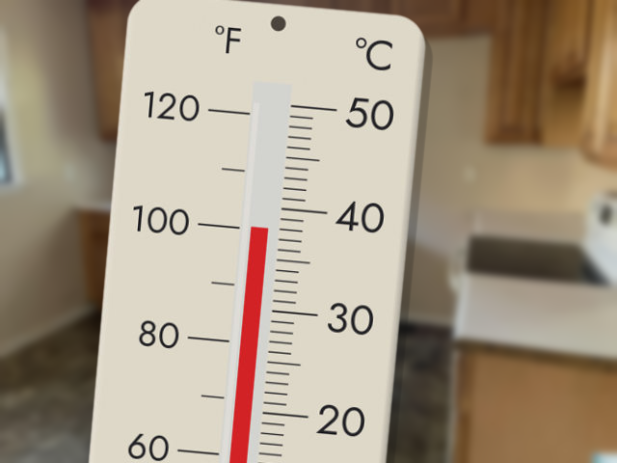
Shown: 38 °C
